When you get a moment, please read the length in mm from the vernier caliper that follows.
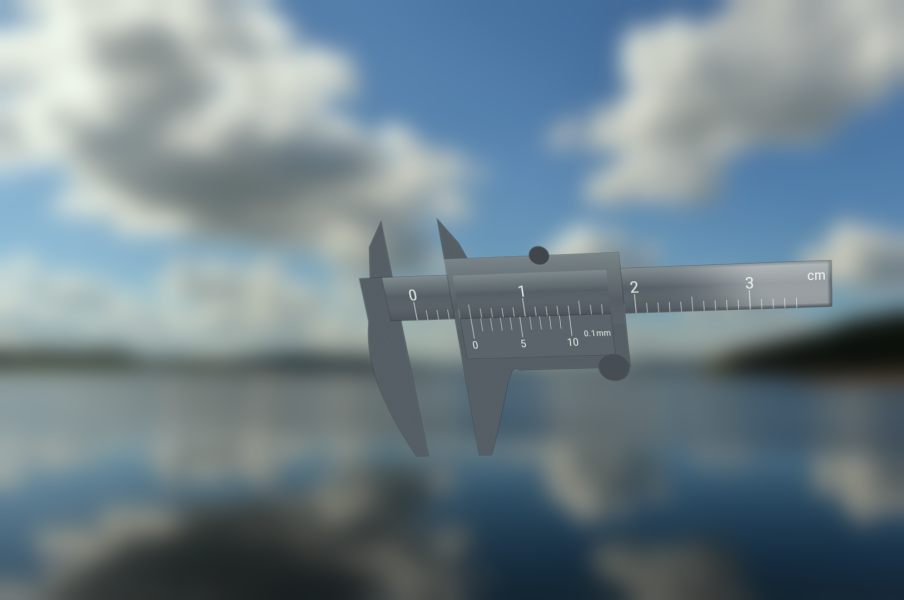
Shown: 5.0 mm
